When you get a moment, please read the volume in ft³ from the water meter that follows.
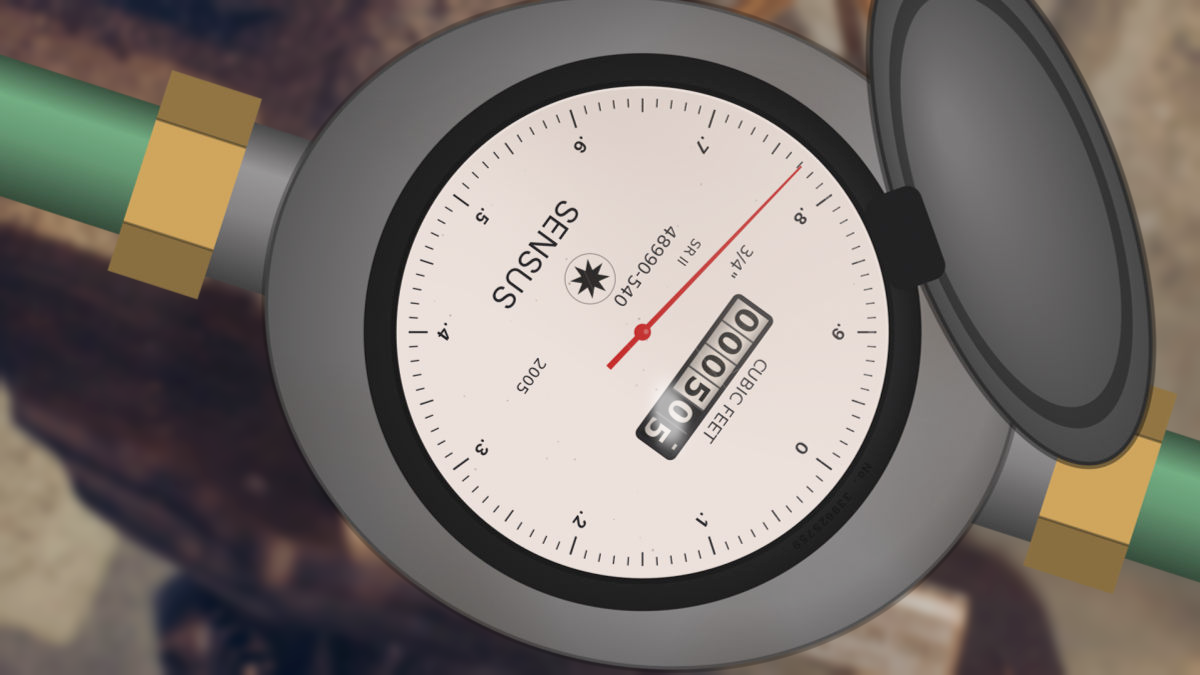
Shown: 504.77 ft³
